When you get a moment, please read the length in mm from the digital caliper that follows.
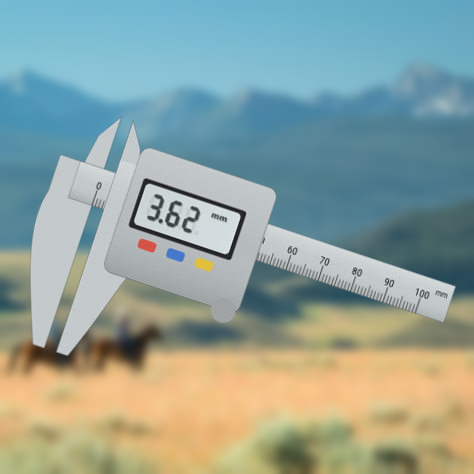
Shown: 3.62 mm
